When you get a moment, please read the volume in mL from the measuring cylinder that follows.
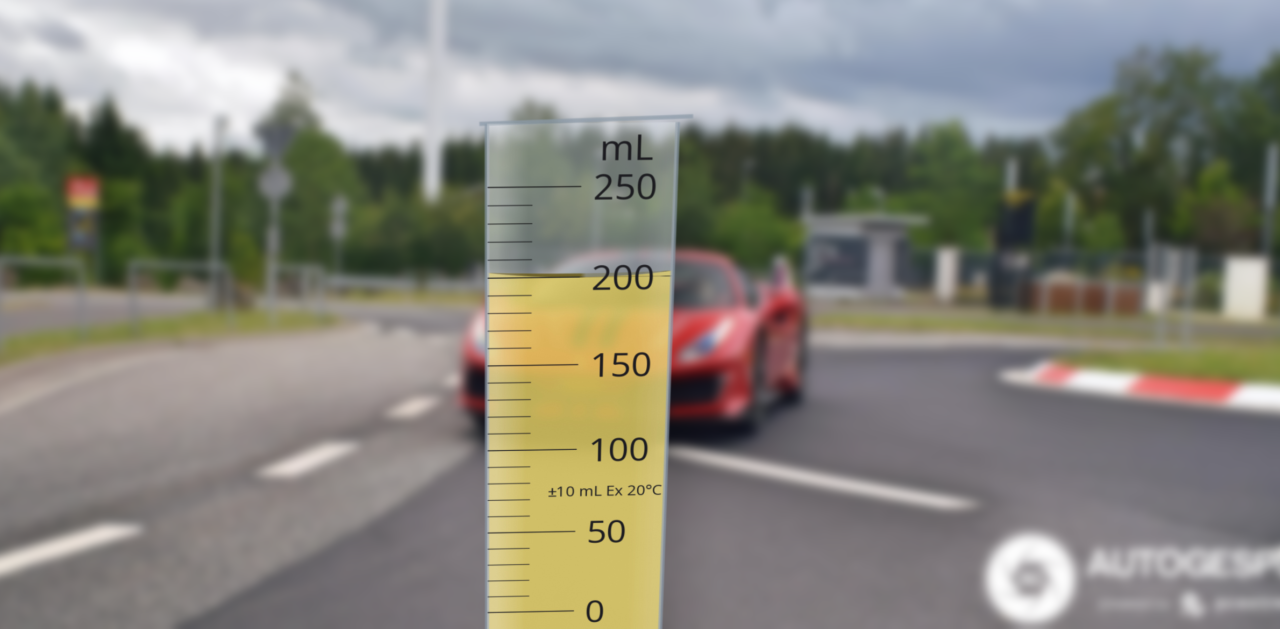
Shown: 200 mL
